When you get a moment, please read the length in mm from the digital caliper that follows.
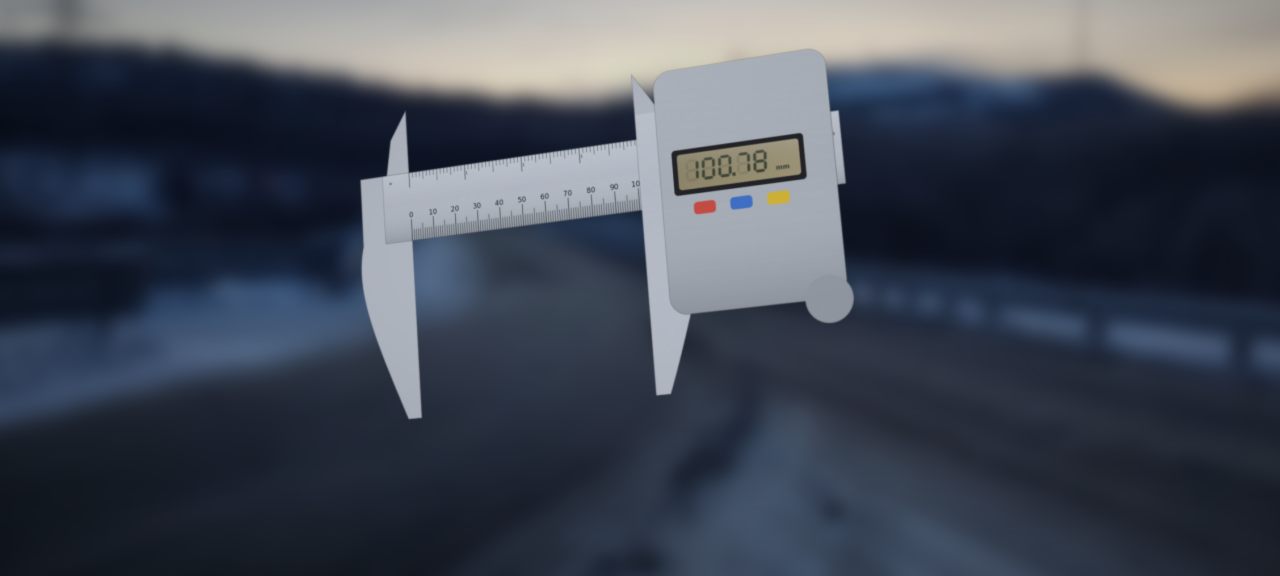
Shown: 100.78 mm
